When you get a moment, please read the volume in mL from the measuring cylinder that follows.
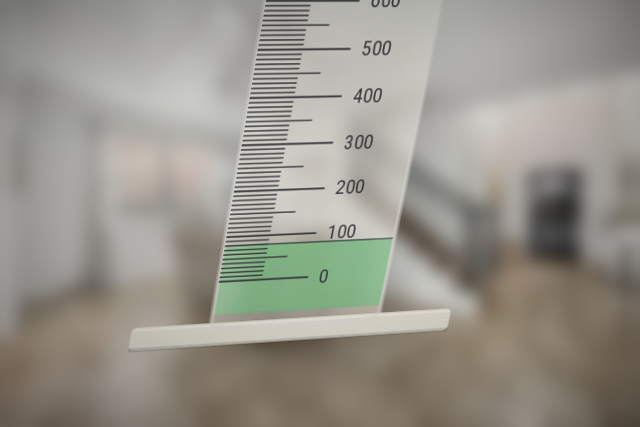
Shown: 80 mL
